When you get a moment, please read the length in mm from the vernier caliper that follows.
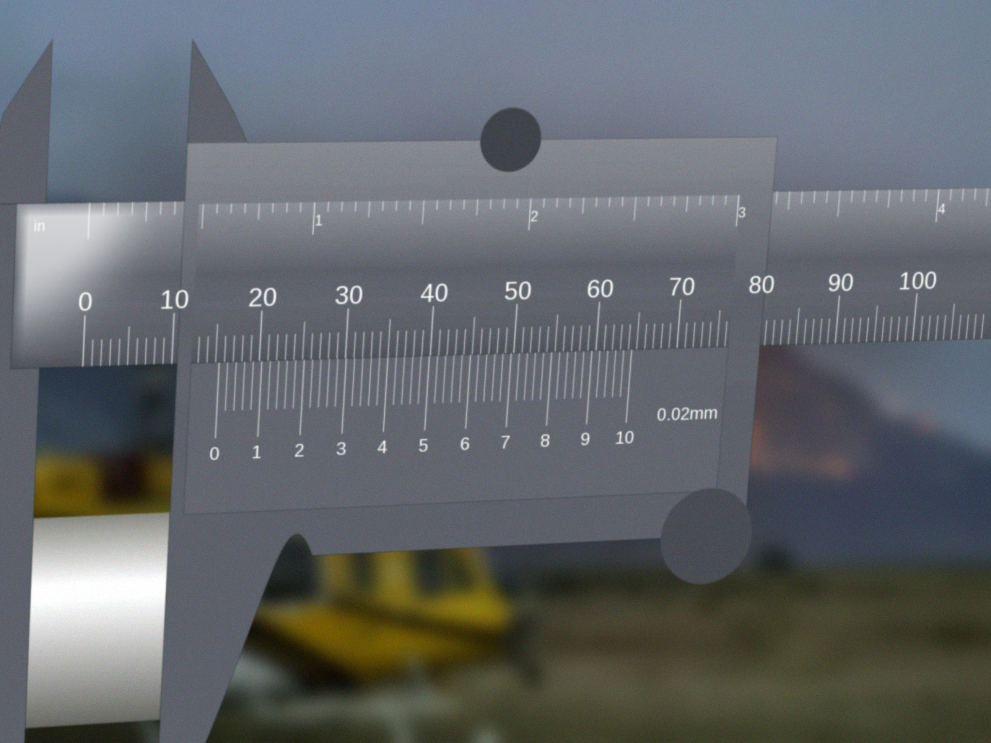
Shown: 15.4 mm
